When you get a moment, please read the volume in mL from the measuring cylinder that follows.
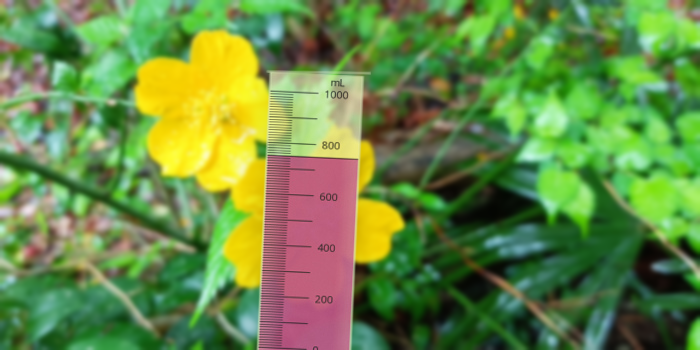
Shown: 750 mL
